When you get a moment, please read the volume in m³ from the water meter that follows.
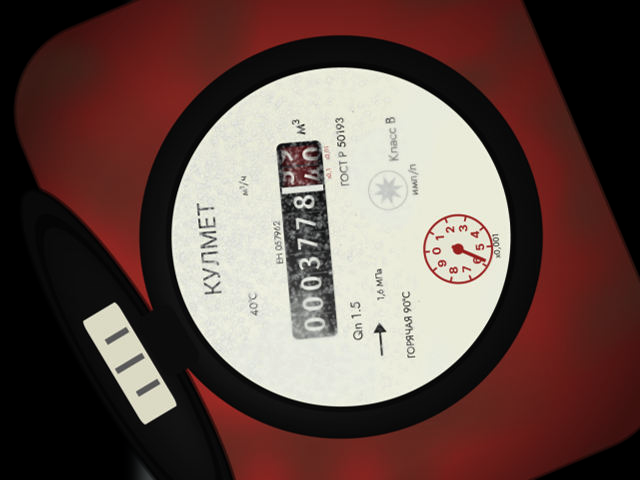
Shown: 3778.395 m³
